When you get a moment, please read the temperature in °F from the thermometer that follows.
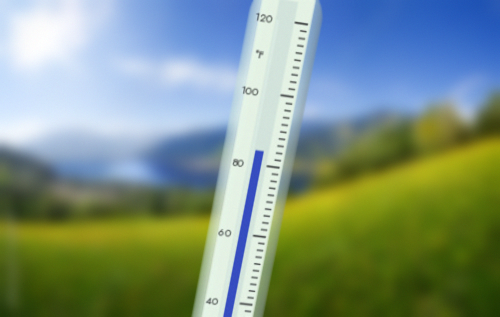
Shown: 84 °F
